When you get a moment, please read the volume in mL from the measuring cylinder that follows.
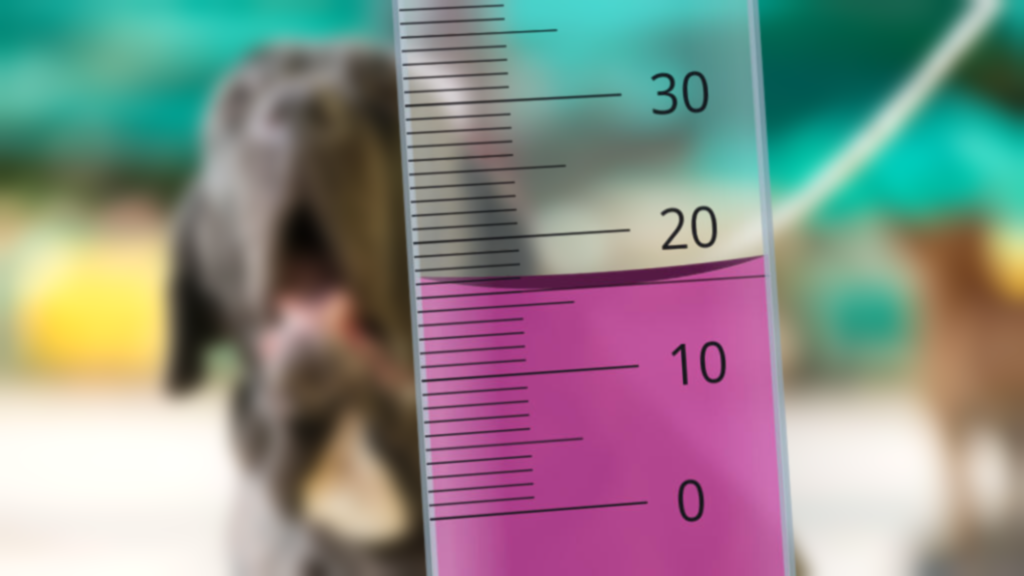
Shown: 16 mL
